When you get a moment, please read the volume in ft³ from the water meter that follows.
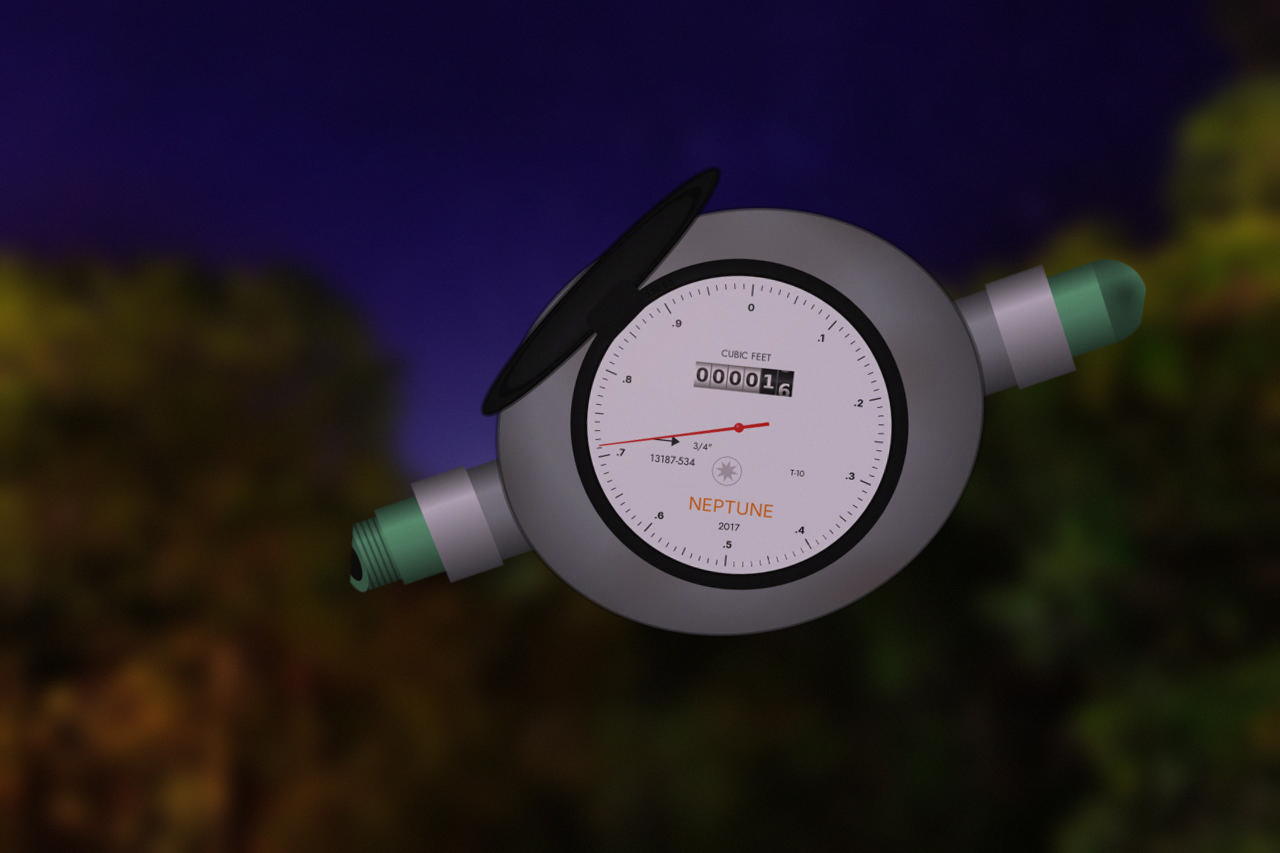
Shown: 15.71 ft³
